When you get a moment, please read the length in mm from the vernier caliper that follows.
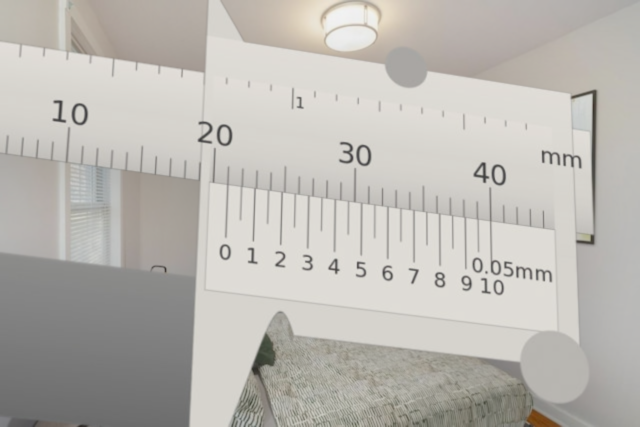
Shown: 21.0 mm
